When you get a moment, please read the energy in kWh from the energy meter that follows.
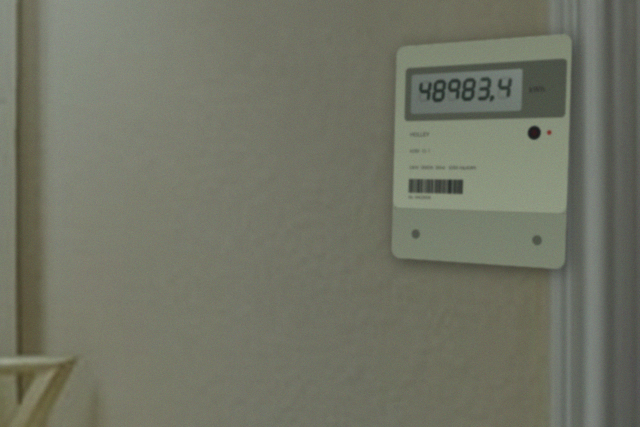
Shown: 48983.4 kWh
